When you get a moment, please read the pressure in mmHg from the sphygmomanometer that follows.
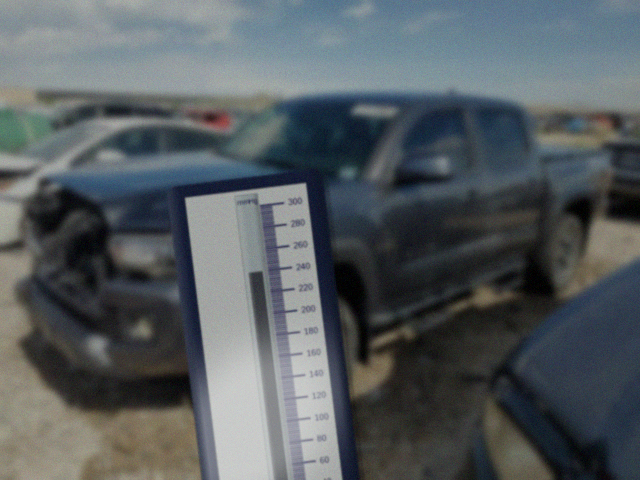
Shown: 240 mmHg
